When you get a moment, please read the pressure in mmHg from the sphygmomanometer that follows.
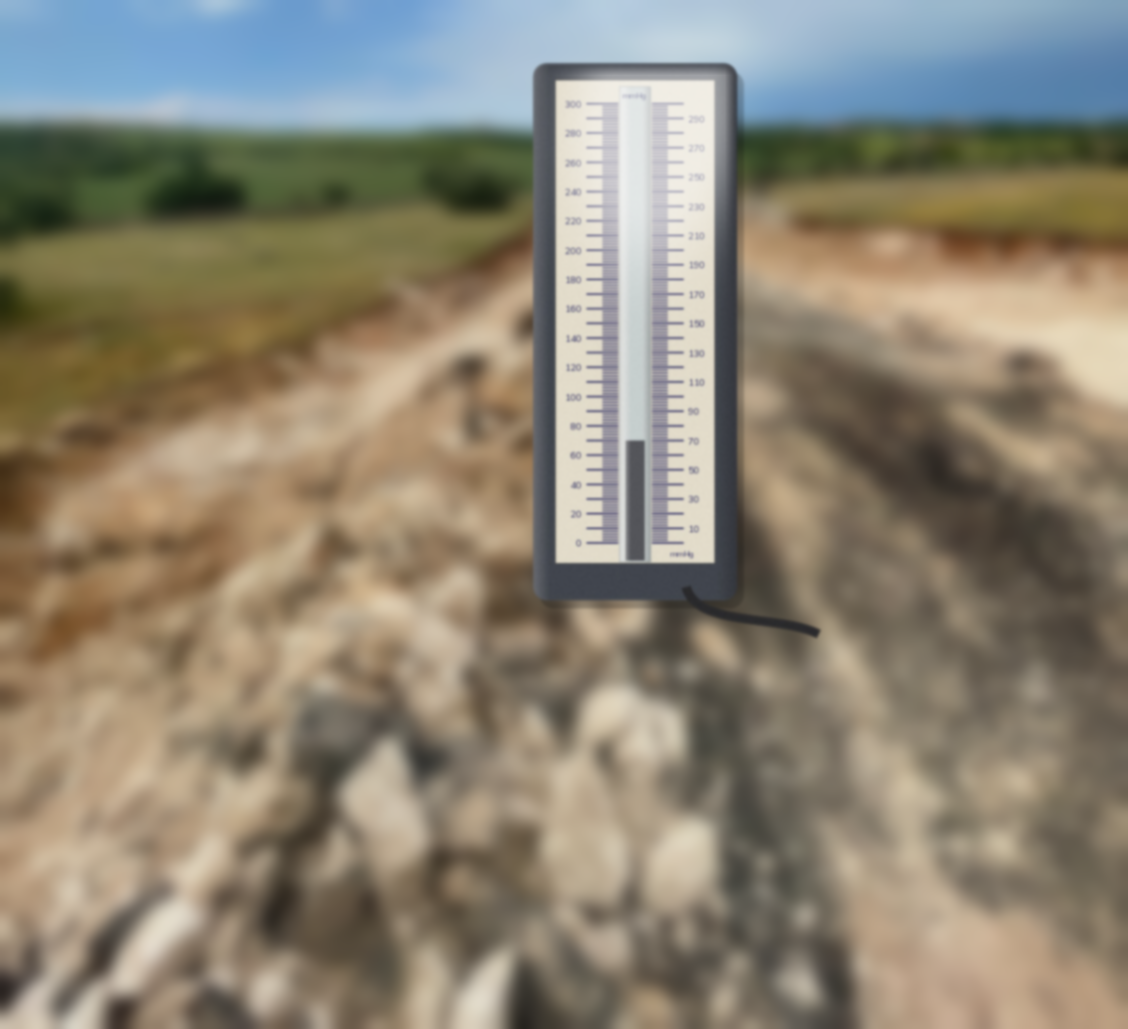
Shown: 70 mmHg
